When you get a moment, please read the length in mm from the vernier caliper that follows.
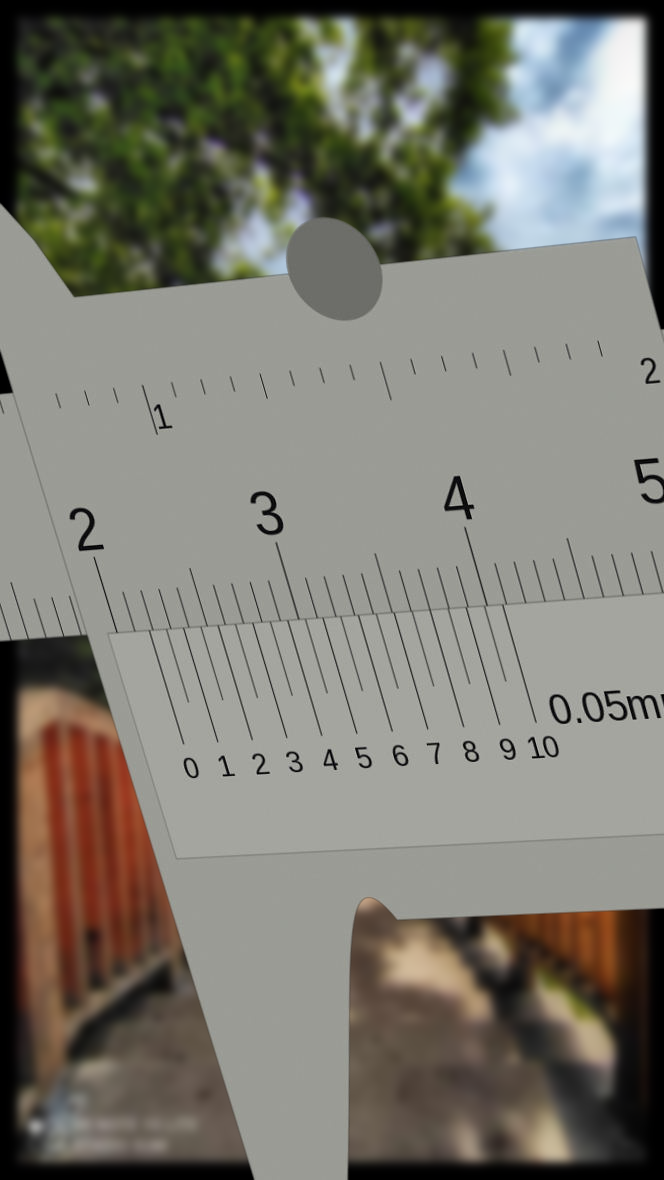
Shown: 21.8 mm
